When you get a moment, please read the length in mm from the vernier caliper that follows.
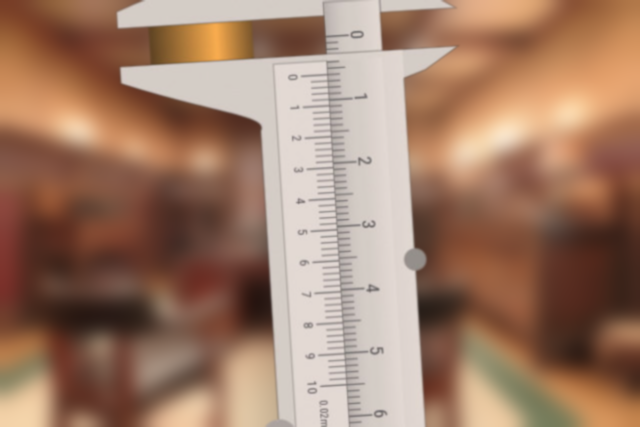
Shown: 6.0 mm
